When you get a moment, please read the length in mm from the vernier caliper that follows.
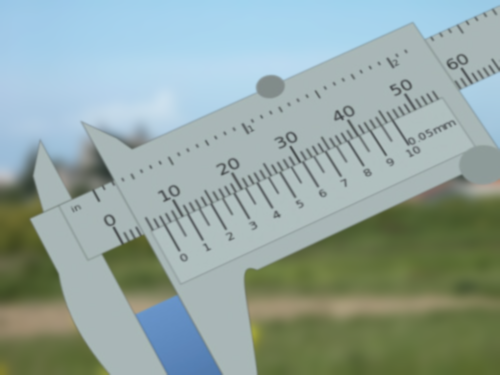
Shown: 7.0 mm
